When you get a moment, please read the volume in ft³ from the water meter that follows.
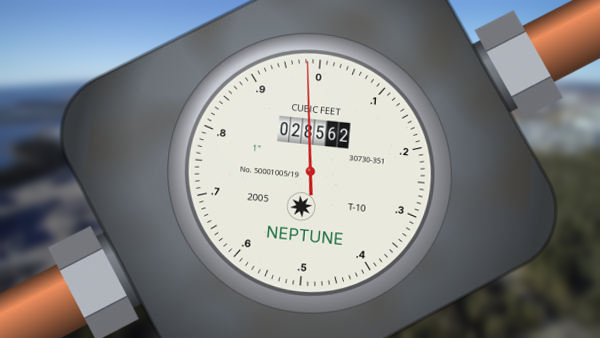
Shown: 28561.98 ft³
